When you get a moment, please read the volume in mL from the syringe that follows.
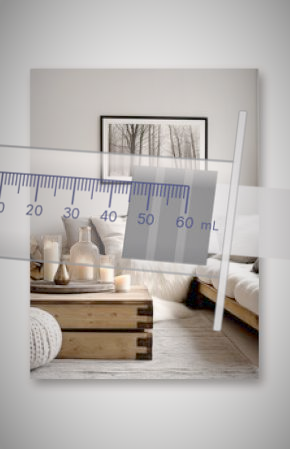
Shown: 45 mL
